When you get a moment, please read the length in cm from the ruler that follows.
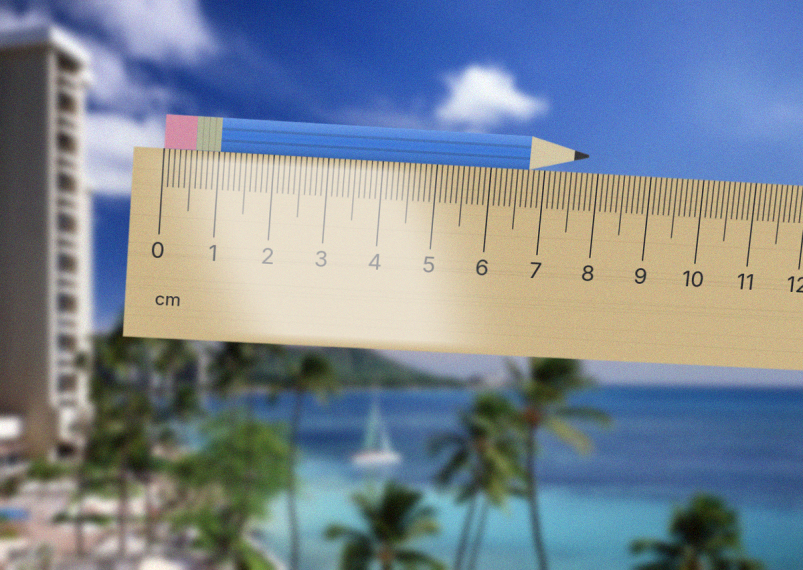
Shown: 7.8 cm
